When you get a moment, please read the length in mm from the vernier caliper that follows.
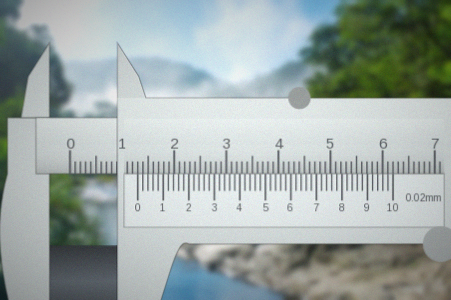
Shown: 13.0 mm
